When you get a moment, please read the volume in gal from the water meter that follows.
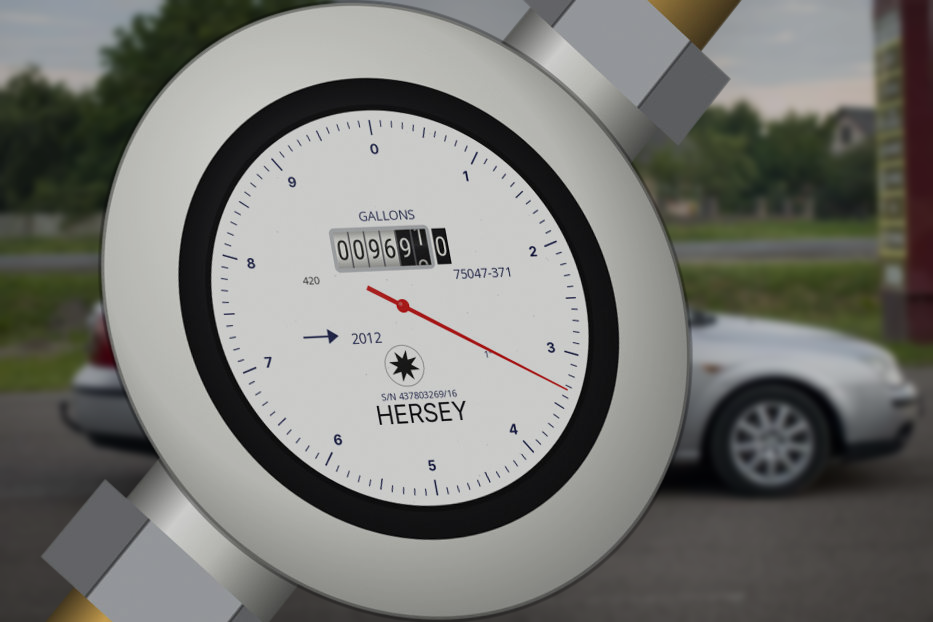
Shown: 96913.3 gal
